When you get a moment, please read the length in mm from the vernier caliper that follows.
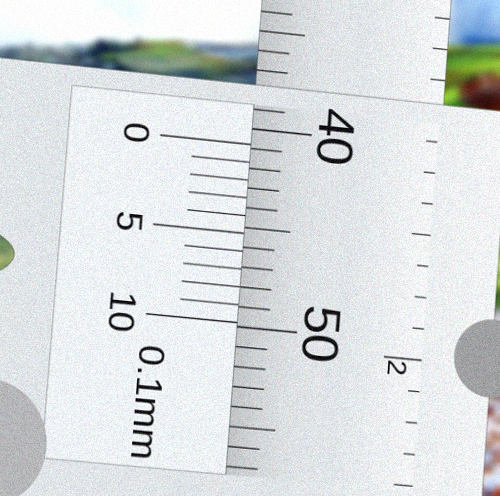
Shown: 40.8 mm
